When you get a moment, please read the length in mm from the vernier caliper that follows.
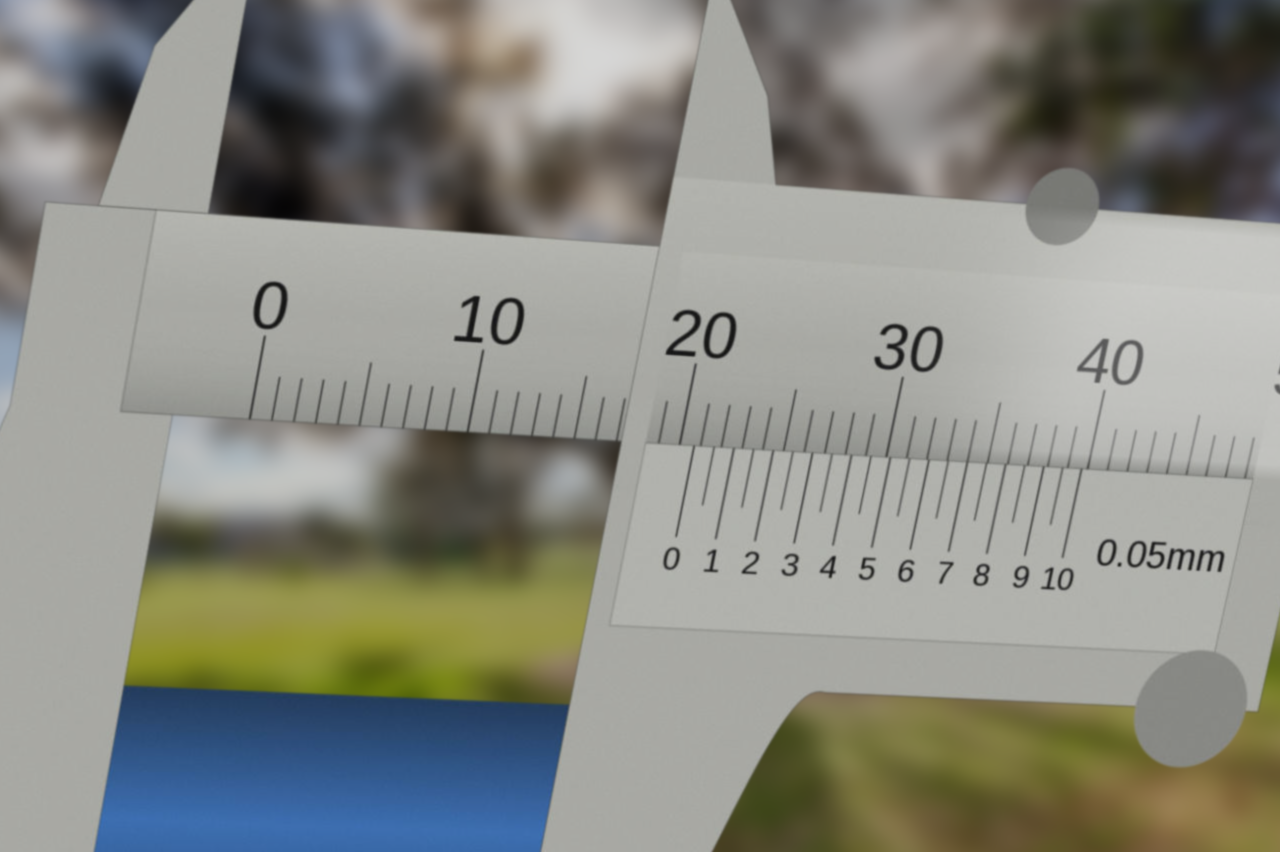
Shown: 20.7 mm
